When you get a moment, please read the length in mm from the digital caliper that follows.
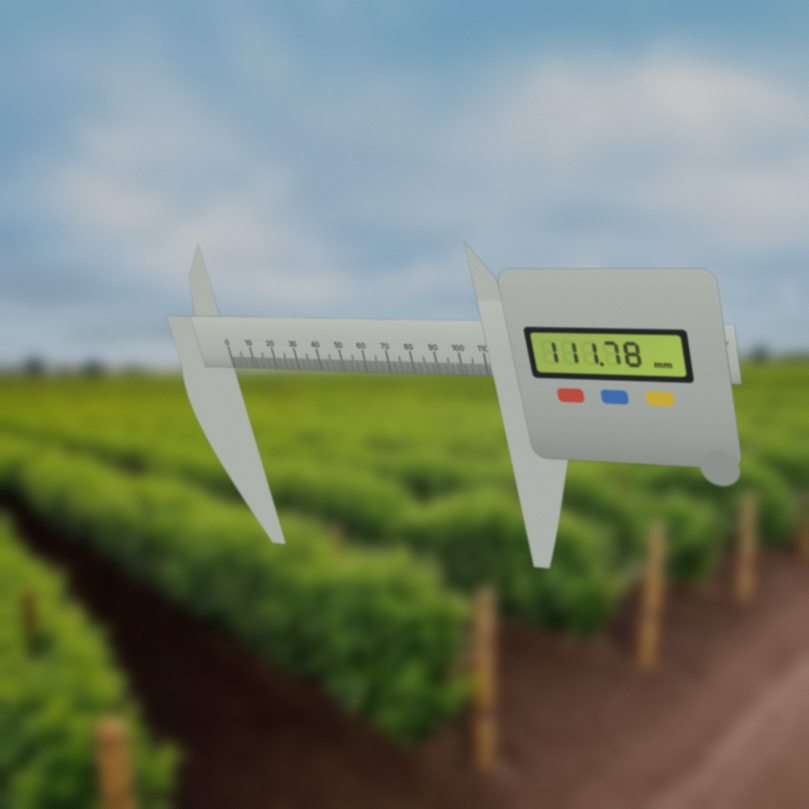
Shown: 111.78 mm
